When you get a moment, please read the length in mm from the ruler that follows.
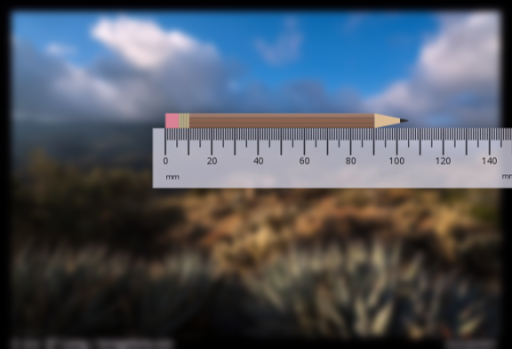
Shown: 105 mm
